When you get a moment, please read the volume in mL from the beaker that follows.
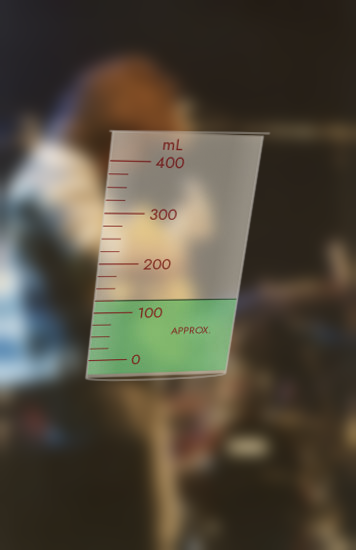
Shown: 125 mL
